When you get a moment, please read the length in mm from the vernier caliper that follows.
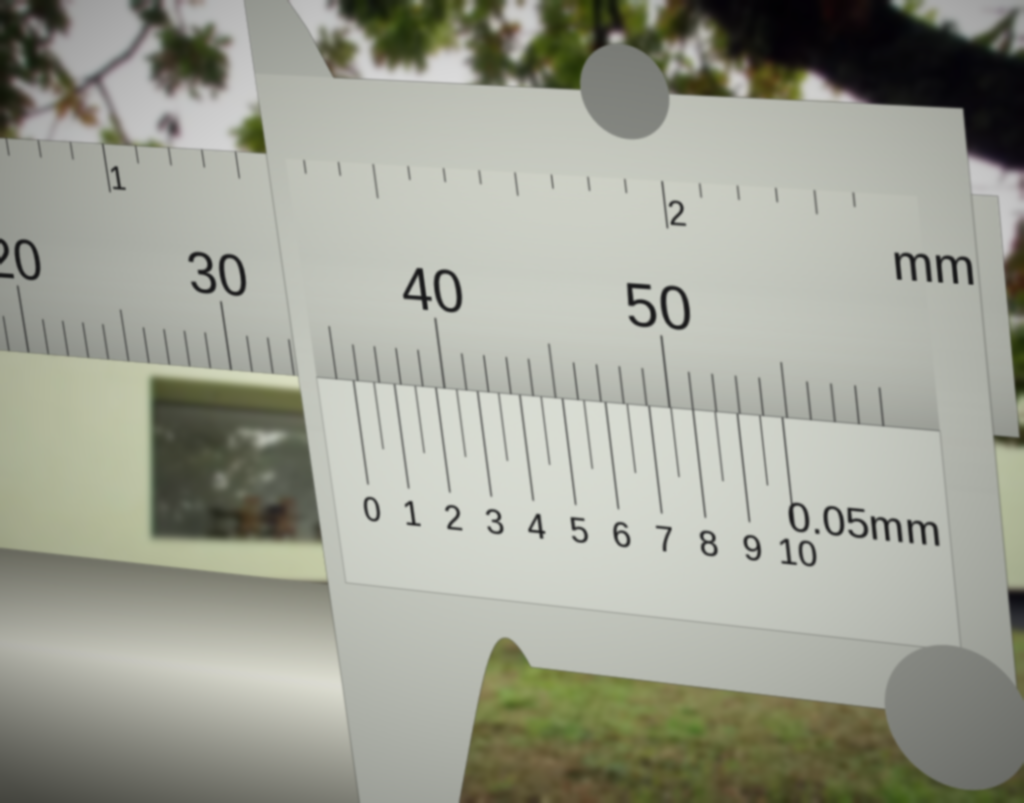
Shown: 35.8 mm
